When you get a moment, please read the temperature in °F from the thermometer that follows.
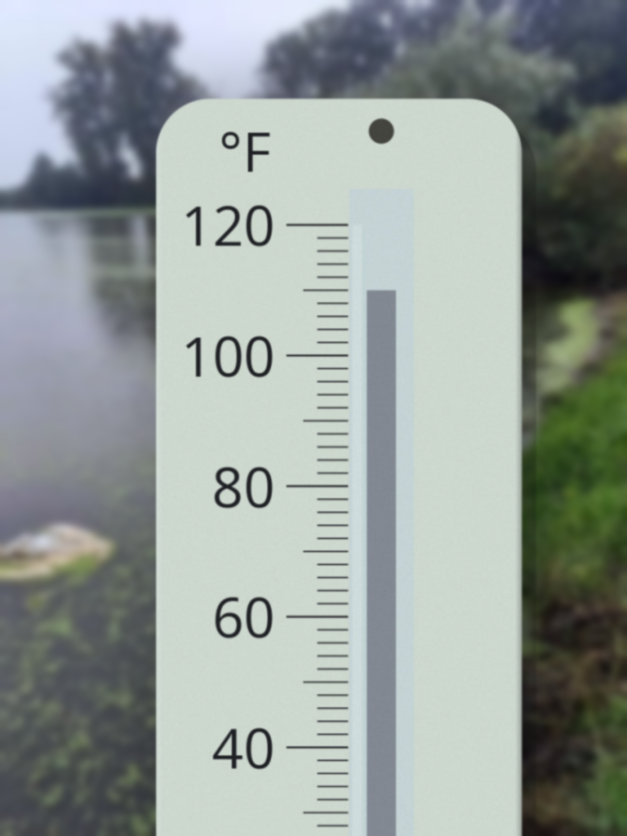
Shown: 110 °F
